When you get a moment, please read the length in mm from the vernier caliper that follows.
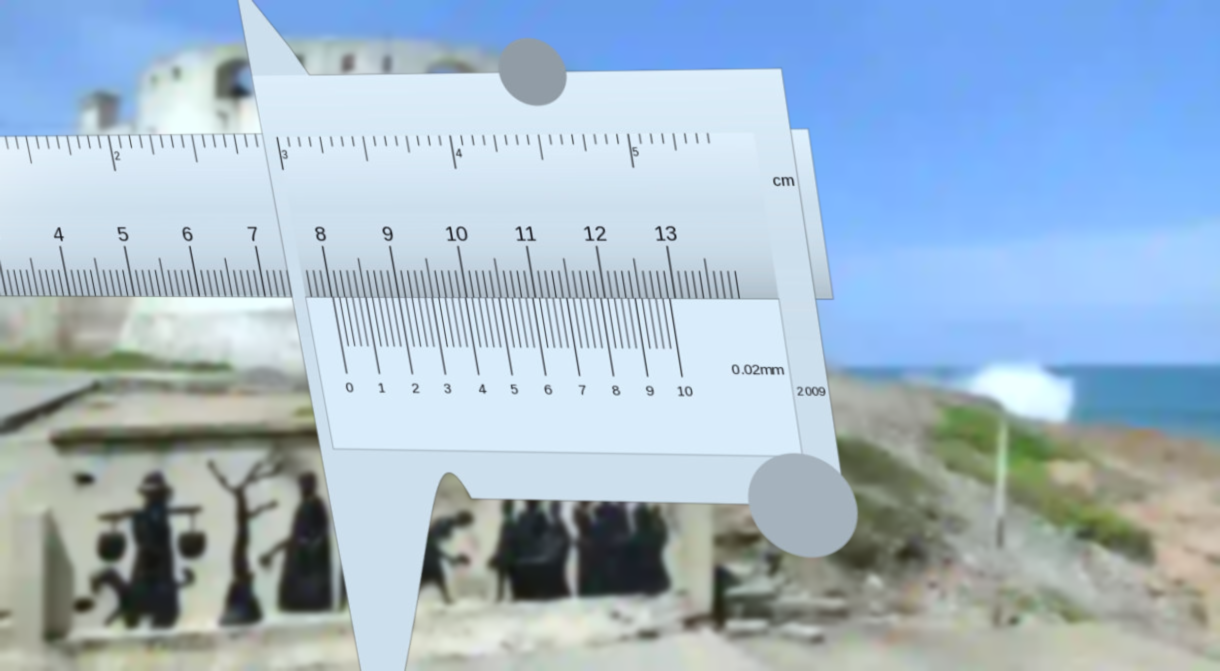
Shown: 80.2 mm
